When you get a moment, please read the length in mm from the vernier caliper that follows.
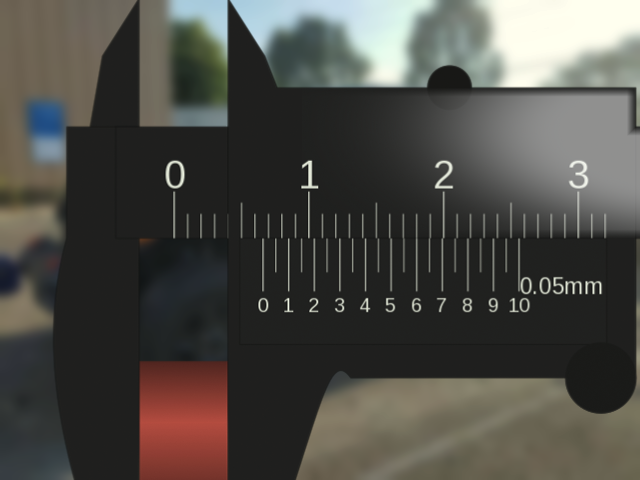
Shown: 6.6 mm
